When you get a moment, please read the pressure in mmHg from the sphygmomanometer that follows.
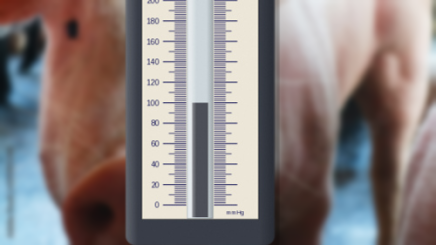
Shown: 100 mmHg
